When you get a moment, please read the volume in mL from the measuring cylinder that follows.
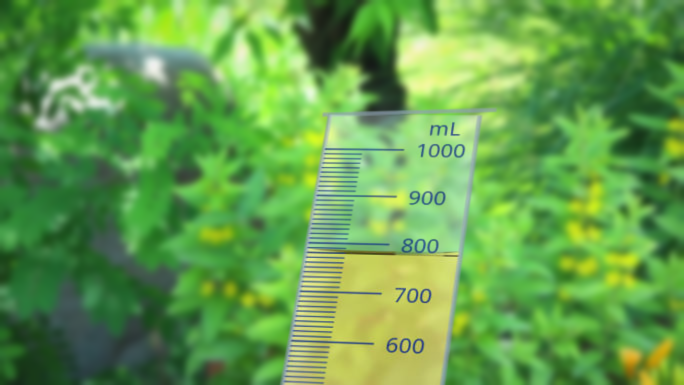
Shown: 780 mL
